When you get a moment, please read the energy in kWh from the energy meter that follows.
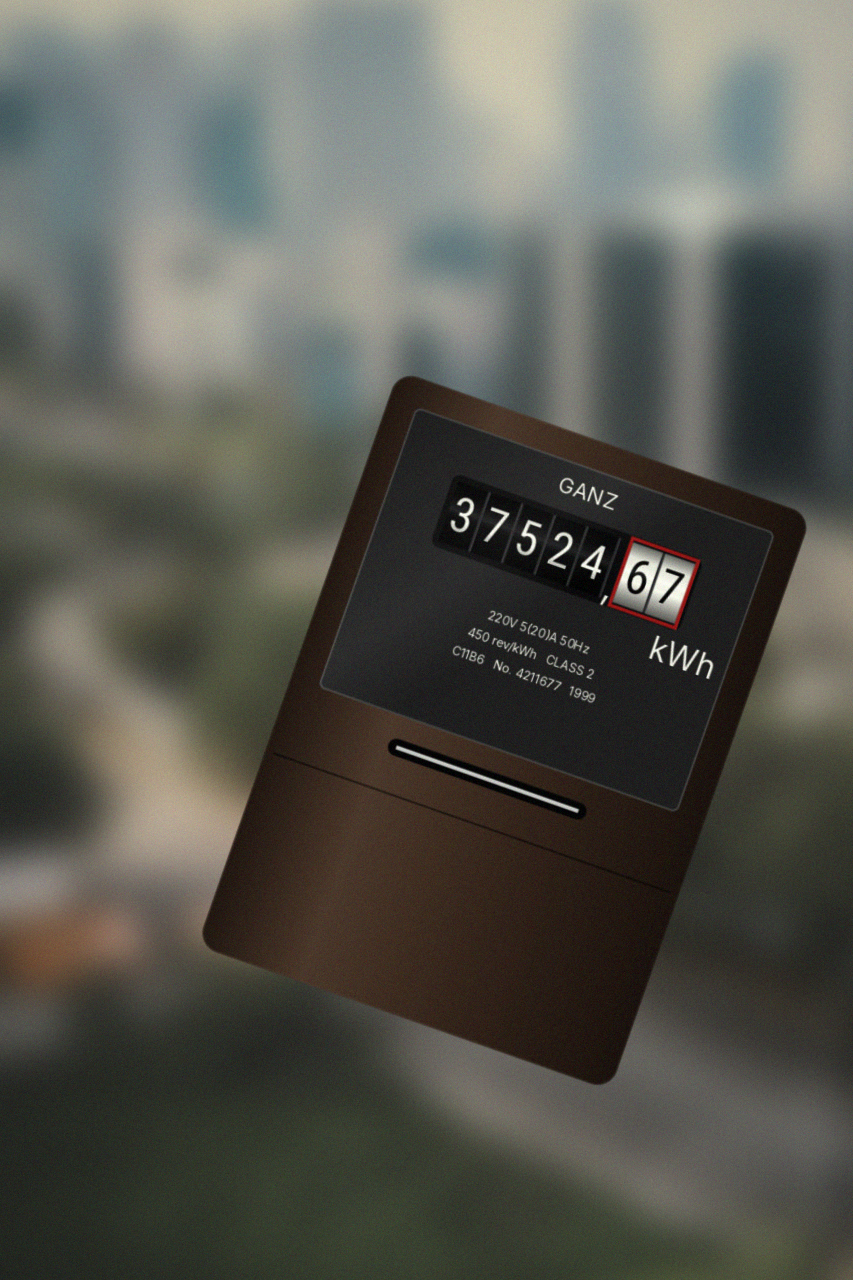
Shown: 37524.67 kWh
